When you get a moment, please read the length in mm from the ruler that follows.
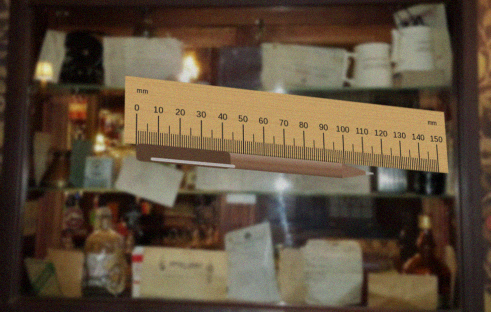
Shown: 115 mm
